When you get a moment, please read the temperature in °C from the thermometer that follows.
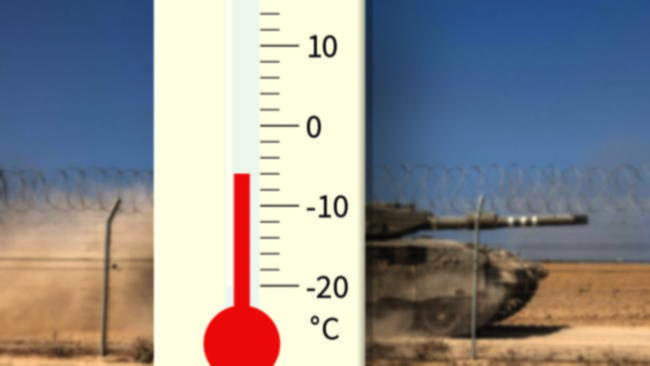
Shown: -6 °C
